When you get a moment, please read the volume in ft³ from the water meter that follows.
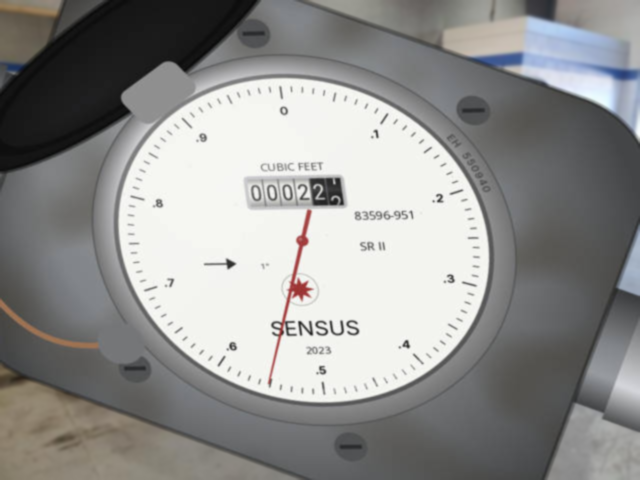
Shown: 221.55 ft³
